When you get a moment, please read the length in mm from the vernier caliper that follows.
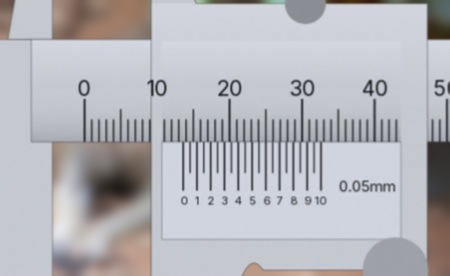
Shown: 13.6 mm
